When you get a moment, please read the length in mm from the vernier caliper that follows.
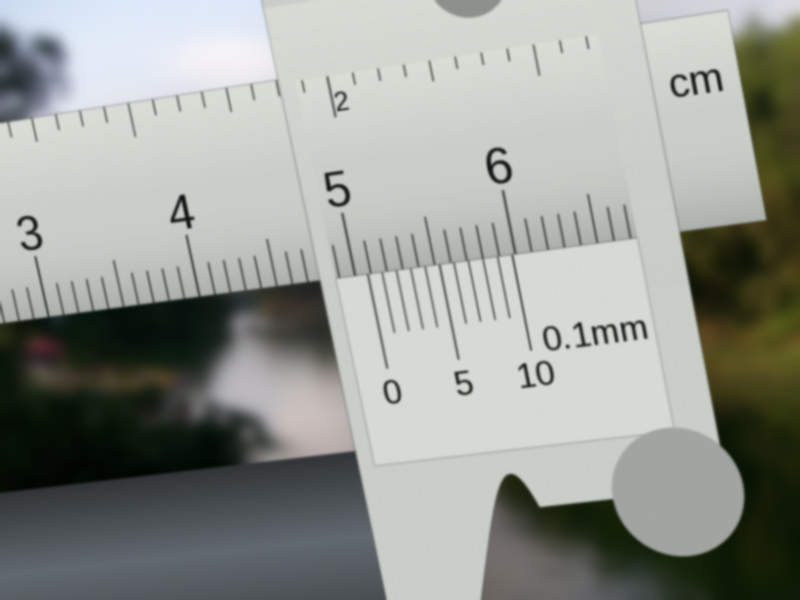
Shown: 50.8 mm
